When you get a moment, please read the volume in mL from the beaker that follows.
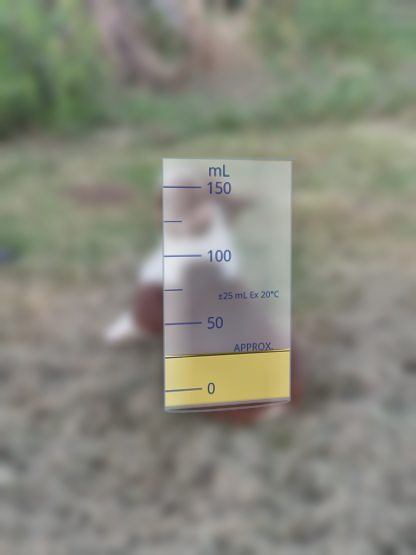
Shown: 25 mL
